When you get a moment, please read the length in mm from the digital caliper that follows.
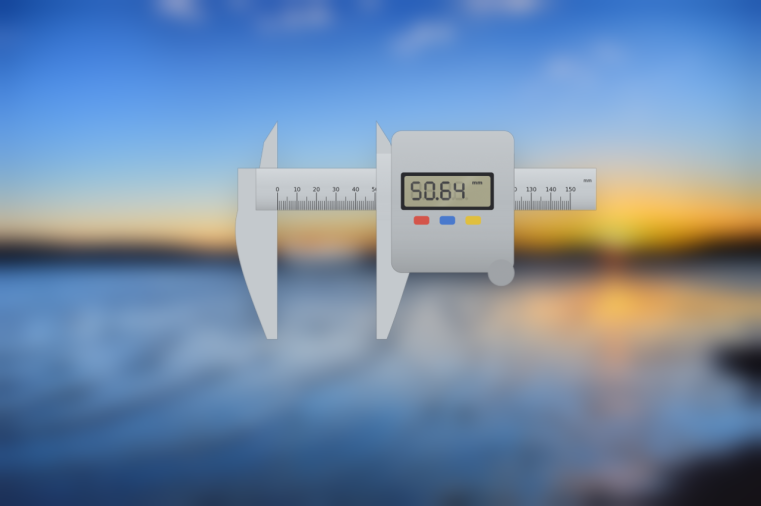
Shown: 50.64 mm
